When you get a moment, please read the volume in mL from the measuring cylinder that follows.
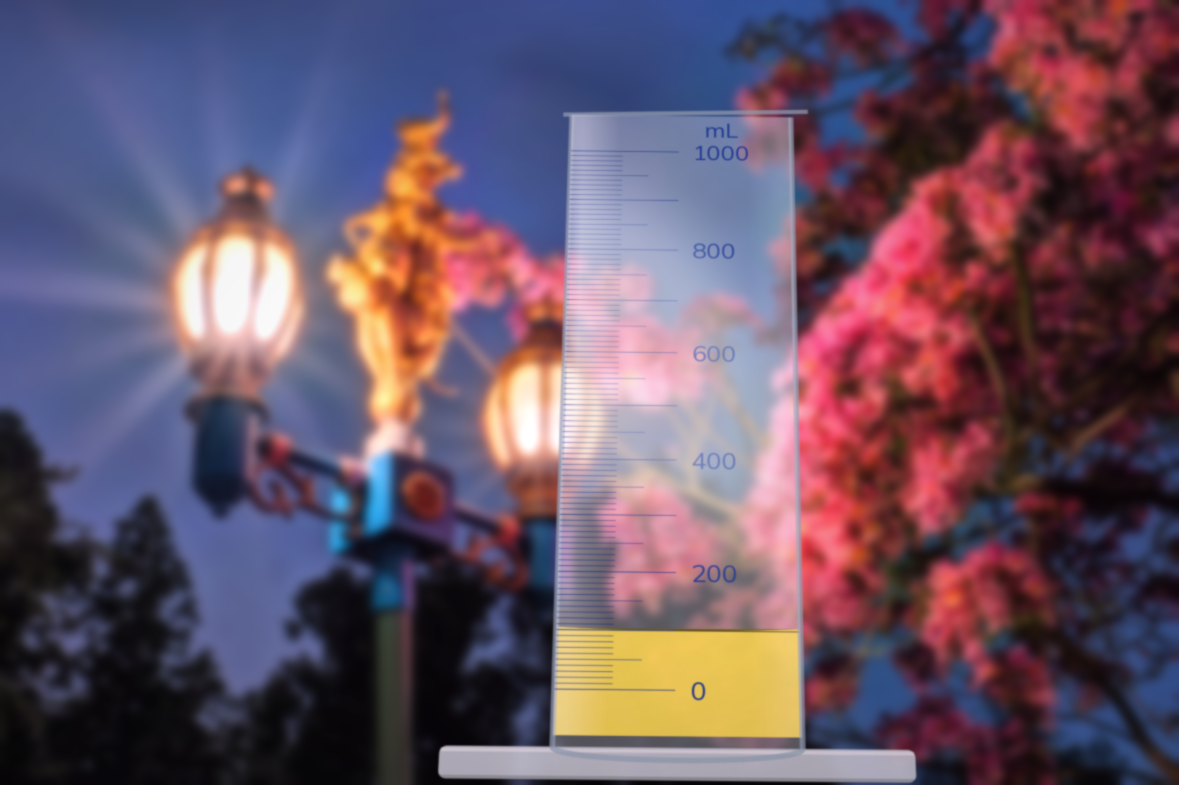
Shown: 100 mL
